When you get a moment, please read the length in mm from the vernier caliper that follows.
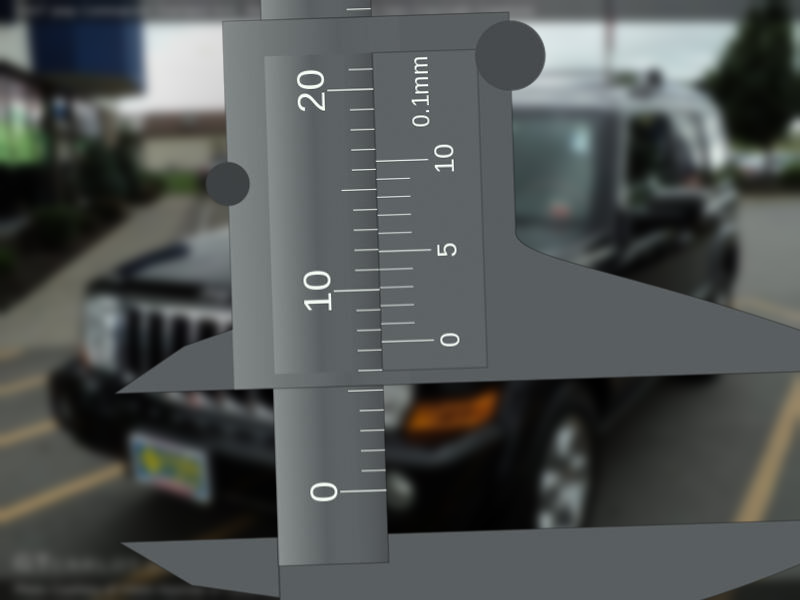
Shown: 7.4 mm
